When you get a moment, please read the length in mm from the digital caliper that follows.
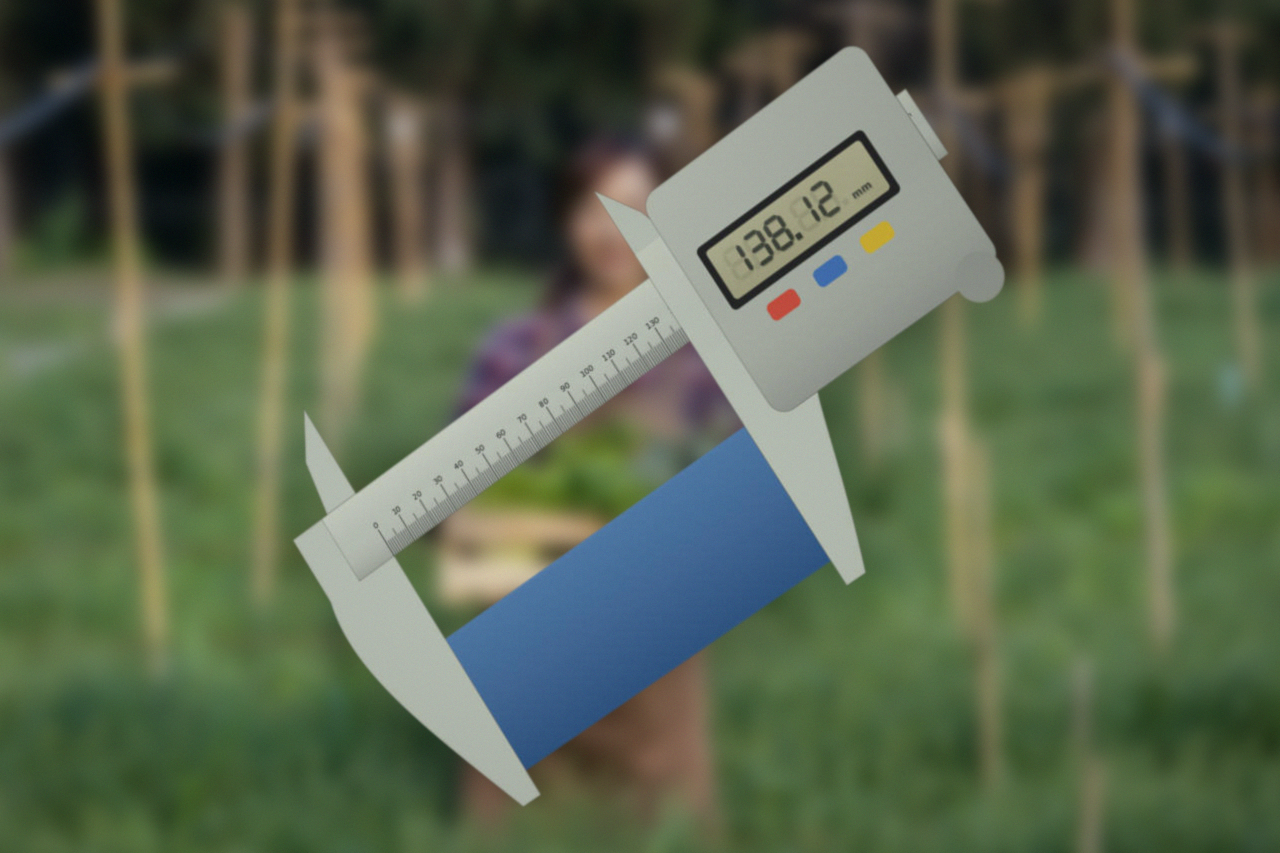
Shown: 138.12 mm
